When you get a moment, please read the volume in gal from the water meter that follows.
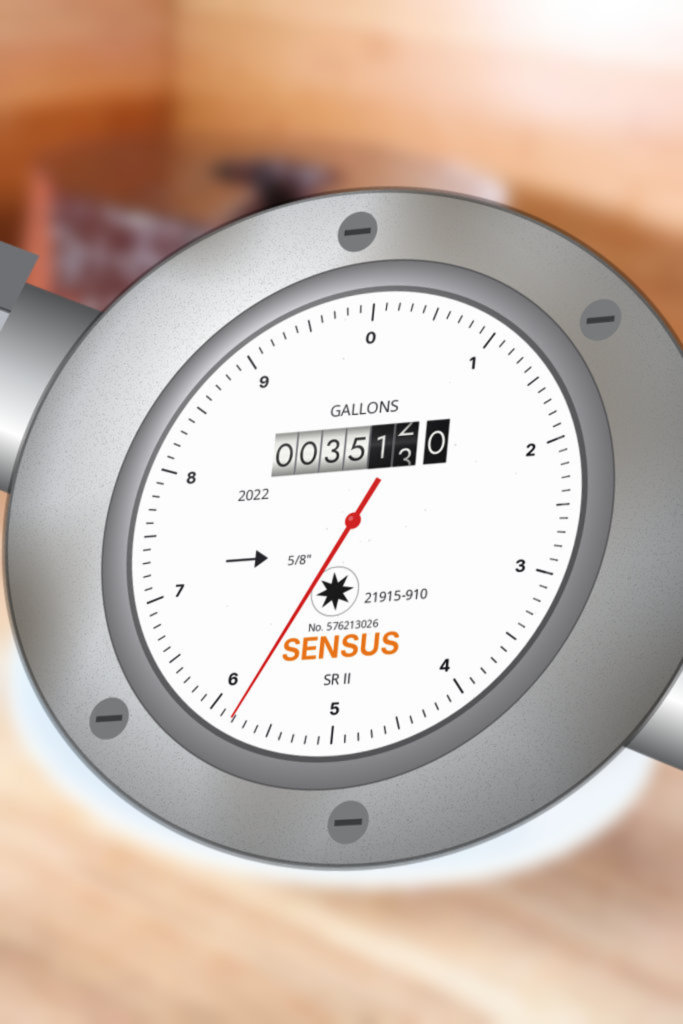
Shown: 35125.8 gal
